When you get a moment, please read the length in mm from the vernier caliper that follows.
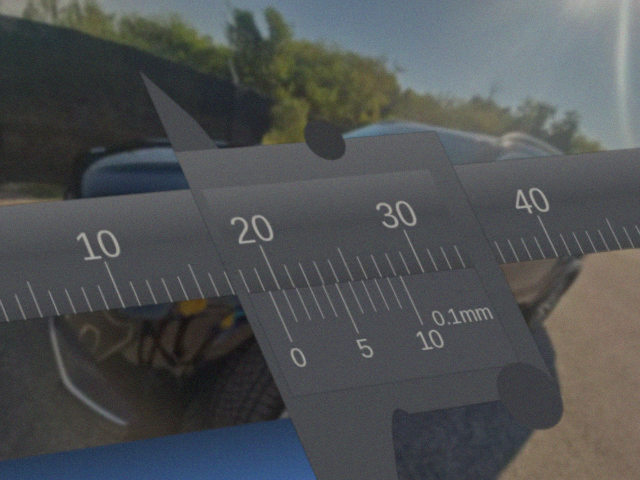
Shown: 19.3 mm
